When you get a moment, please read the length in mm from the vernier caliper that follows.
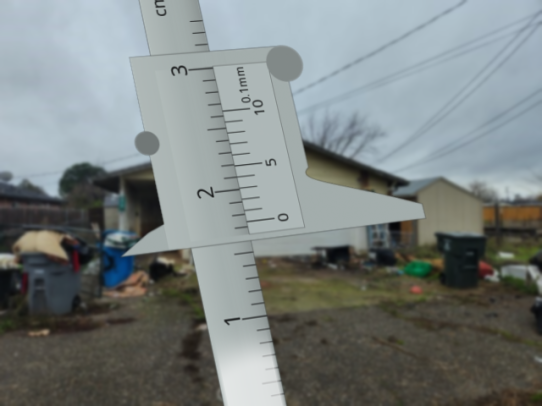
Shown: 17.4 mm
